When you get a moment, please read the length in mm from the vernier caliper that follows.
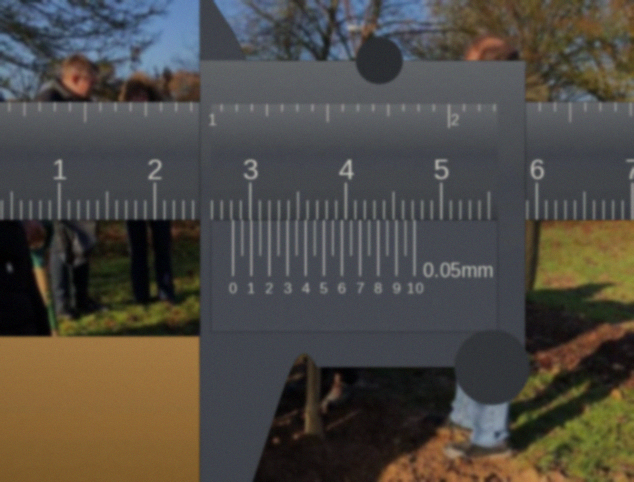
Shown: 28.2 mm
